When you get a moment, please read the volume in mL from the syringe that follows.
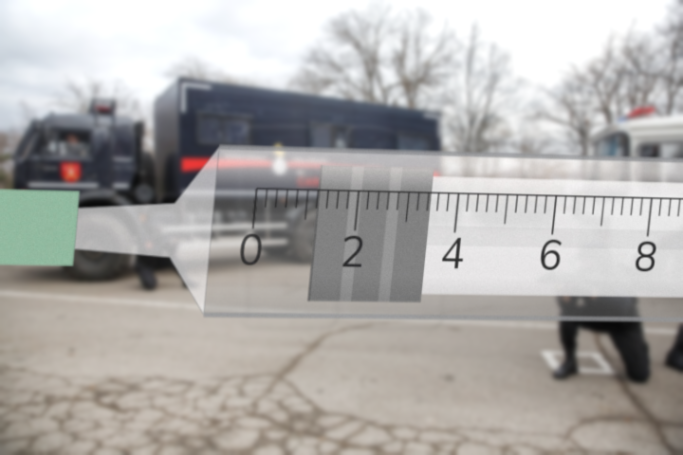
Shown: 1.2 mL
